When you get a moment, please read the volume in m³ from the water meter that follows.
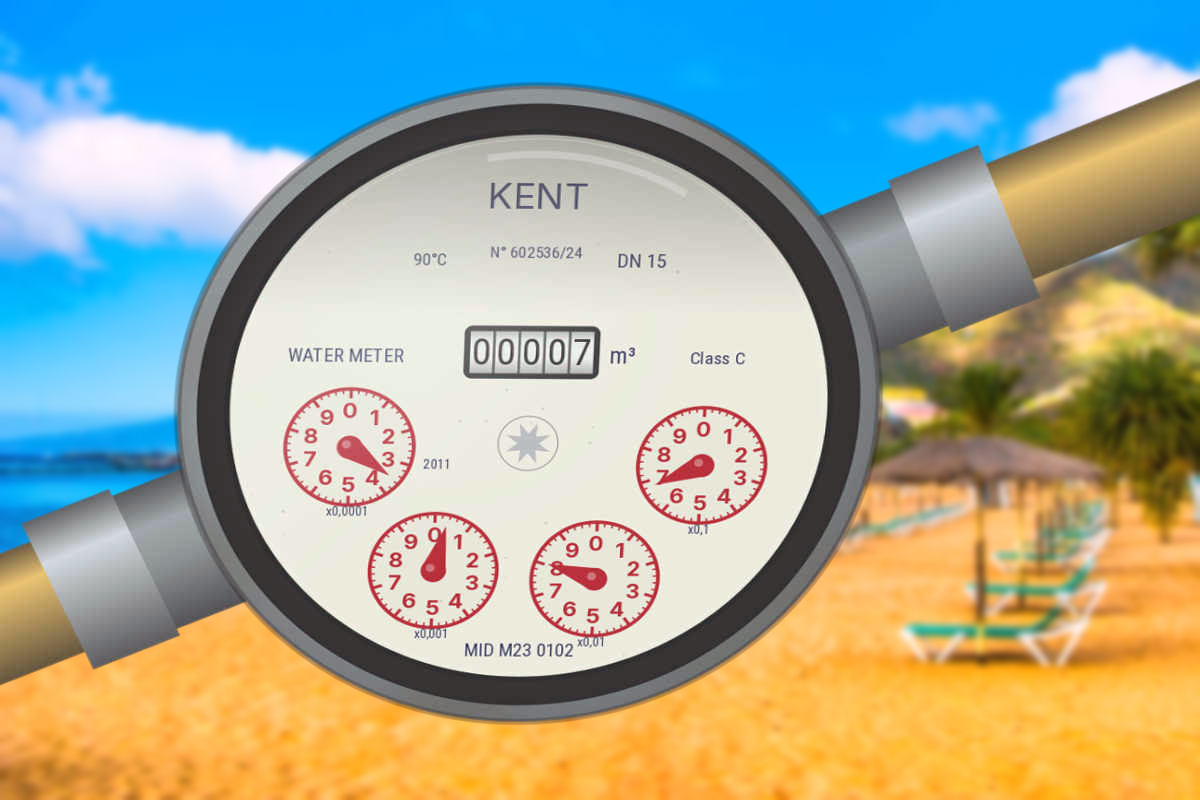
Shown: 7.6803 m³
